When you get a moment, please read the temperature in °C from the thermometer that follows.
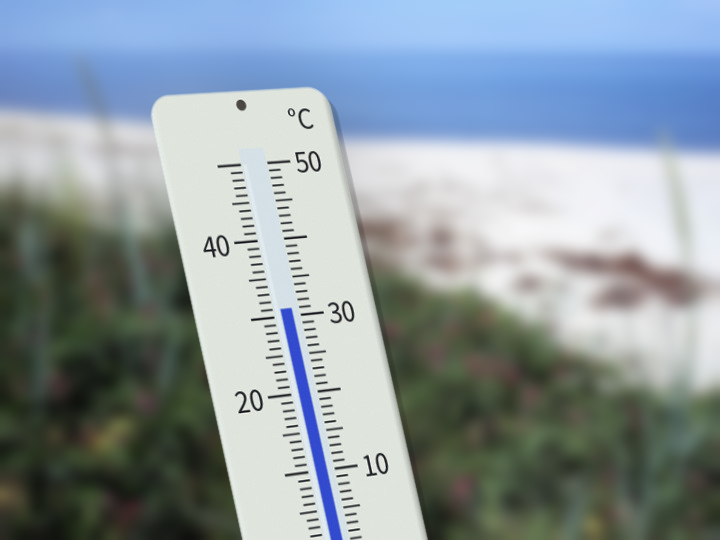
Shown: 31 °C
